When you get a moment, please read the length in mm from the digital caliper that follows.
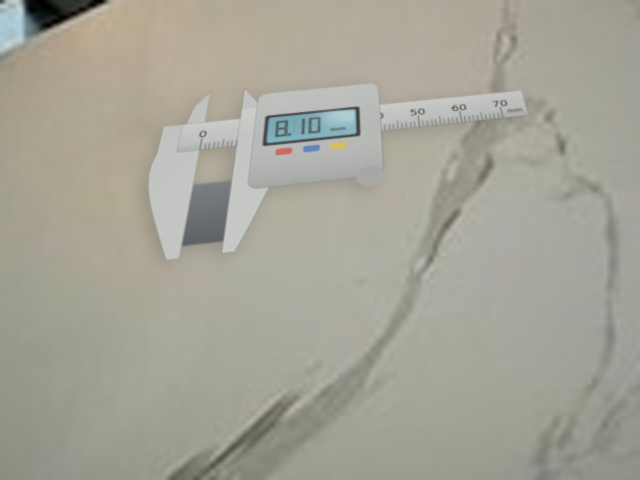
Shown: 8.10 mm
